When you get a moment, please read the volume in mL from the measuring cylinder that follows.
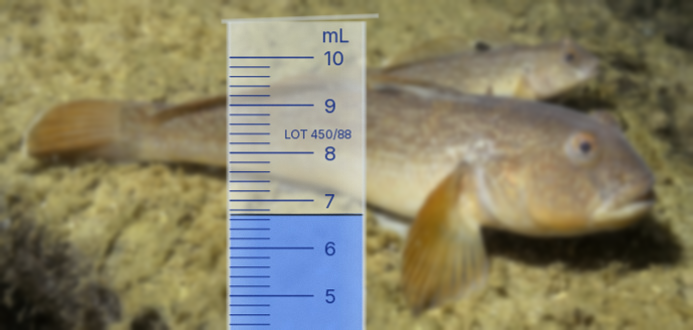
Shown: 6.7 mL
